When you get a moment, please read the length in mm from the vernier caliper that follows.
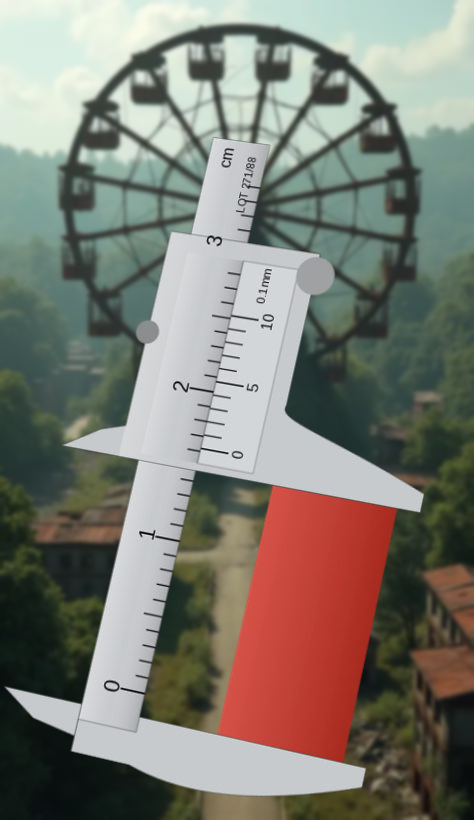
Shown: 16.2 mm
